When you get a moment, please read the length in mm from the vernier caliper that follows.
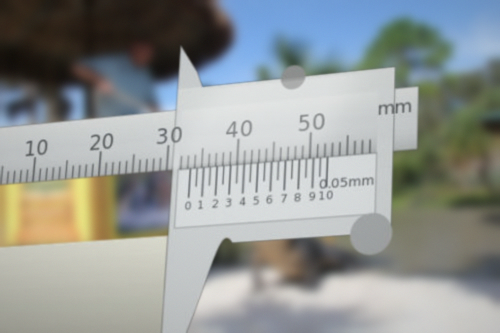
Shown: 33.4 mm
